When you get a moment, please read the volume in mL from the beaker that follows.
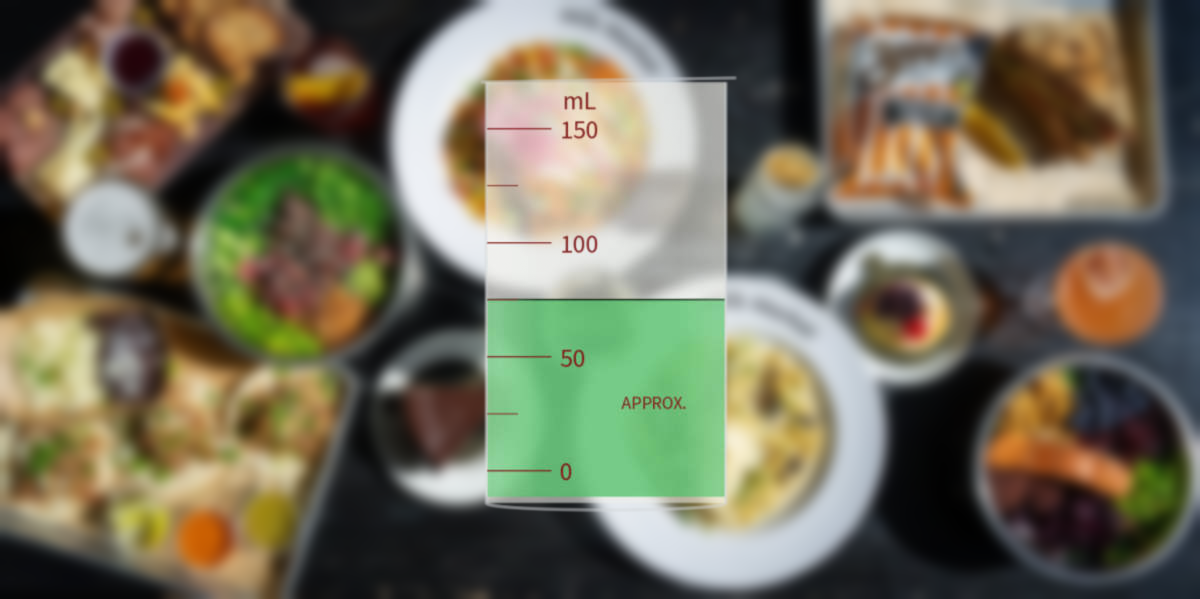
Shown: 75 mL
